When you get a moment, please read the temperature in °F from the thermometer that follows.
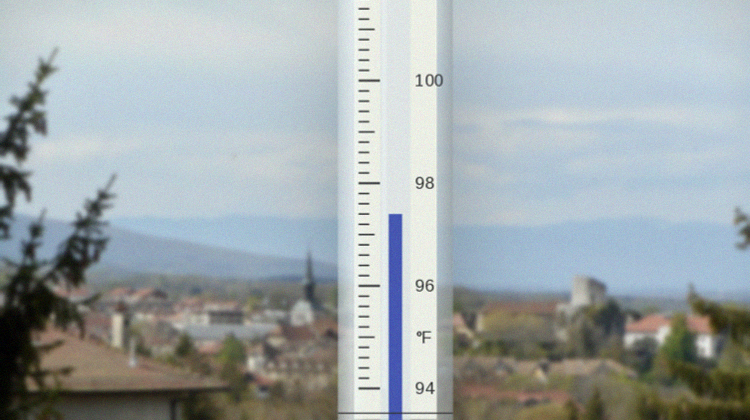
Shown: 97.4 °F
